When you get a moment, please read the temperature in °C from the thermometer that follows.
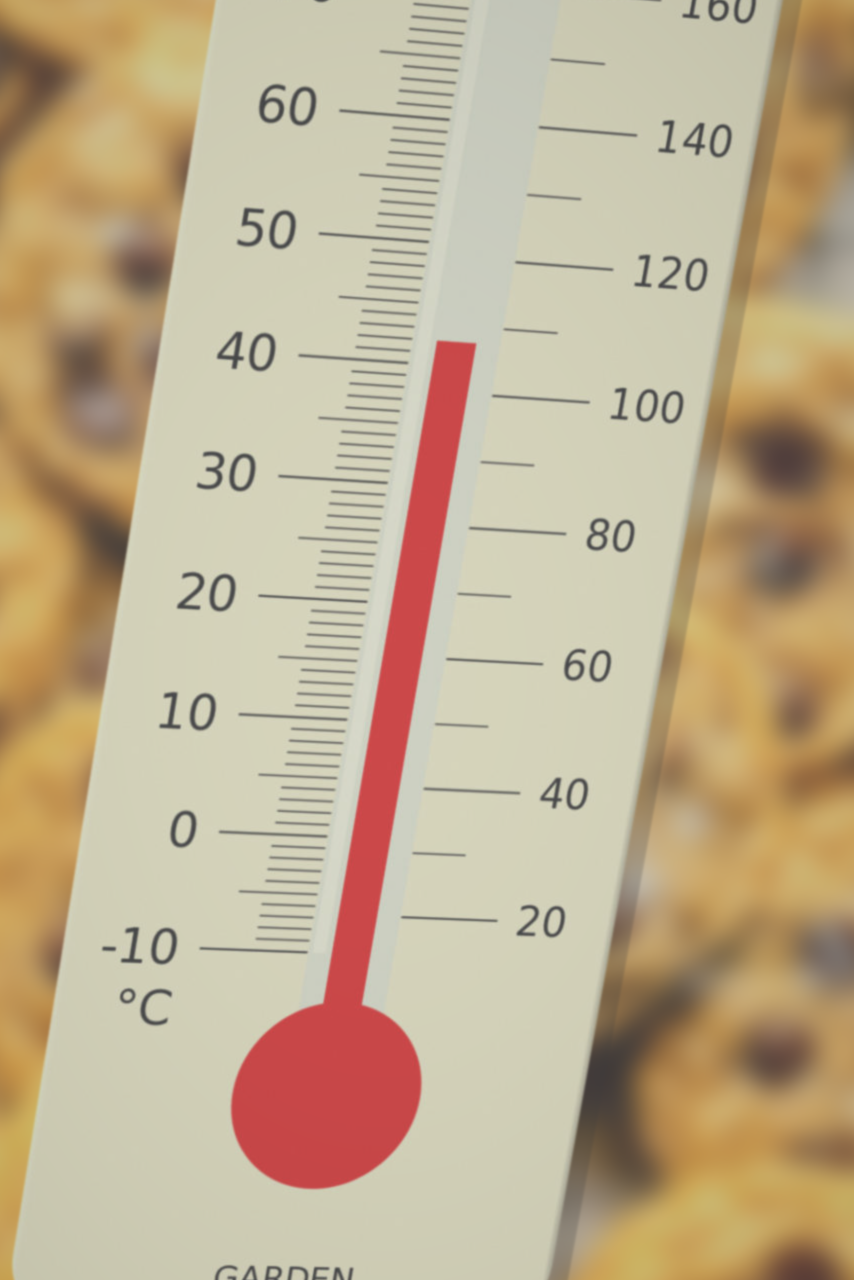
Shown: 42 °C
